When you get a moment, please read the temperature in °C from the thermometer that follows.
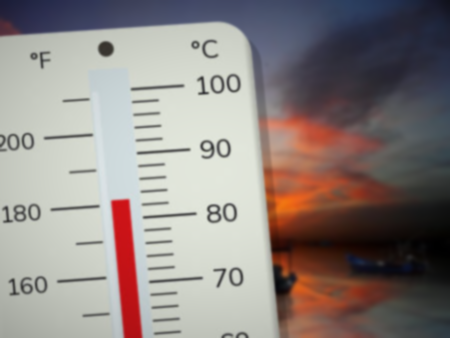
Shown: 83 °C
